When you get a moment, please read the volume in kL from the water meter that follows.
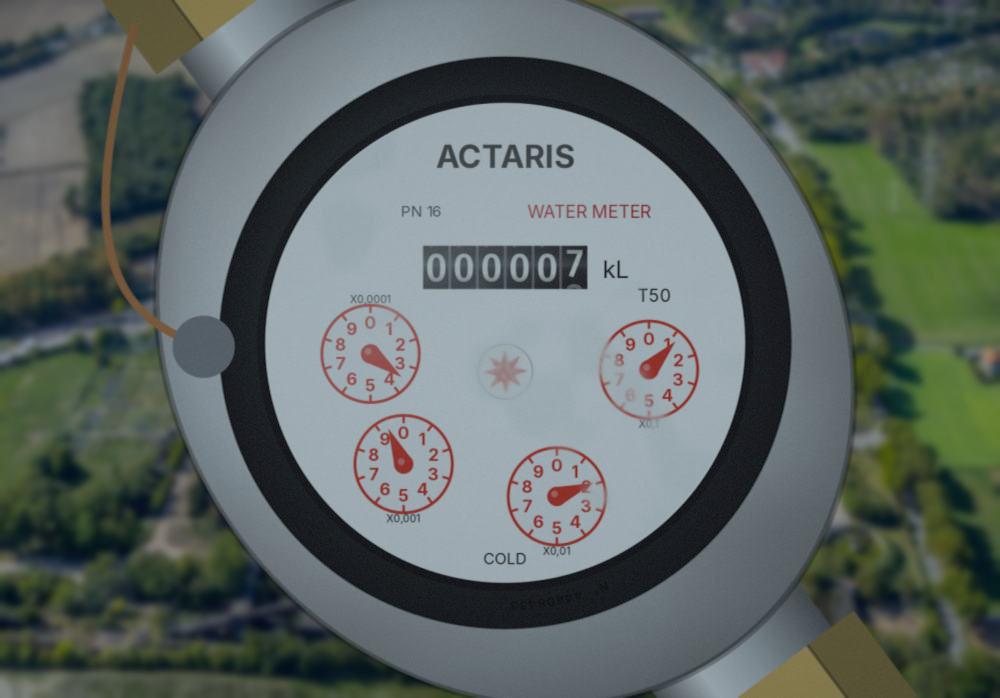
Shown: 7.1193 kL
